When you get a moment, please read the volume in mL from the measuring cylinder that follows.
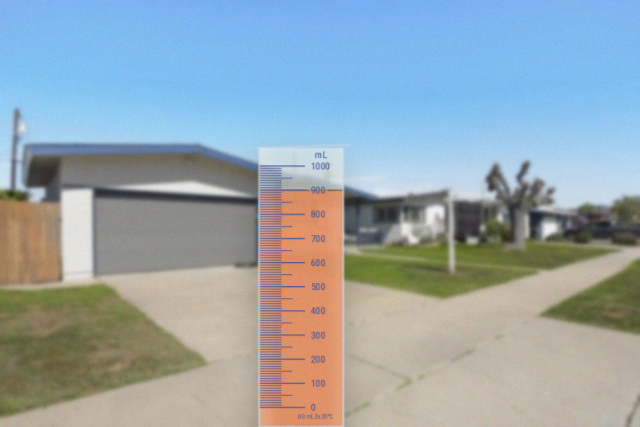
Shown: 900 mL
